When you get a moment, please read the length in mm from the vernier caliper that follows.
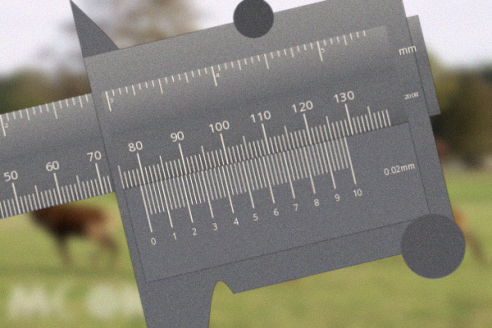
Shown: 79.0 mm
